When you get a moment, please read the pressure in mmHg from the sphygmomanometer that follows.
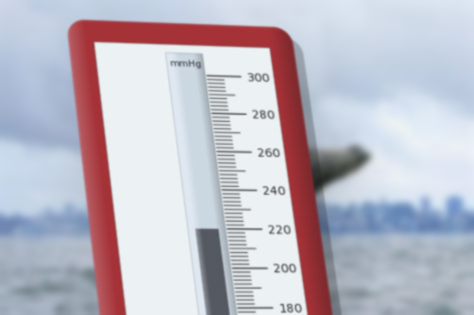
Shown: 220 mmHg
